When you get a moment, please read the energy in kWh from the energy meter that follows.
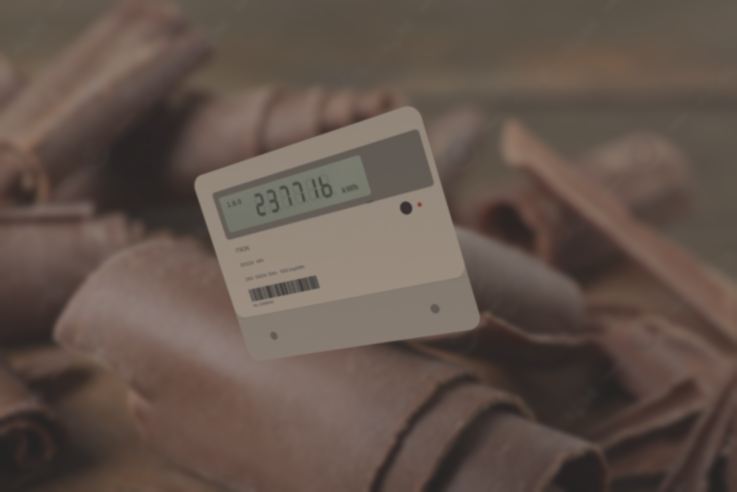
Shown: 237716 kWh
